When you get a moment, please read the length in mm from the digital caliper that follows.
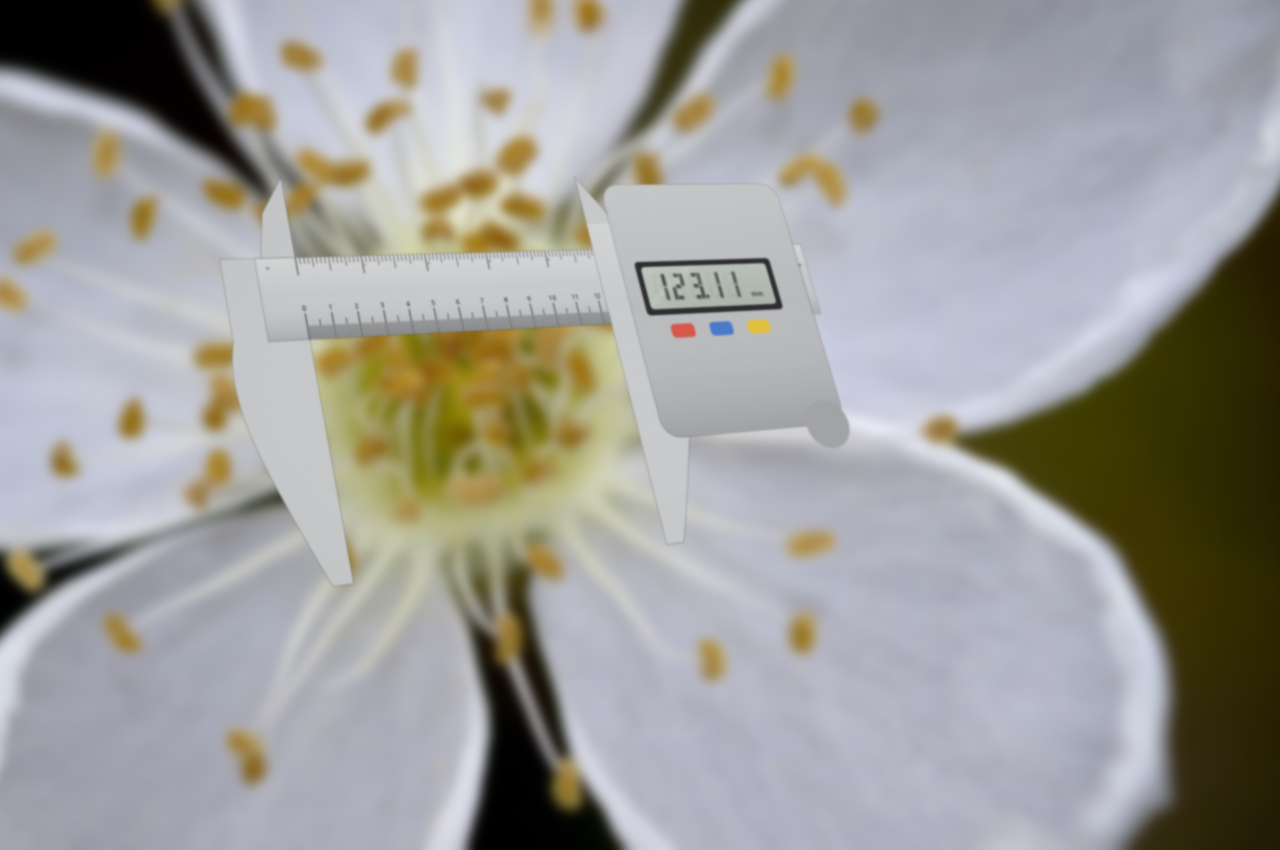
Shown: 123.11 mm
